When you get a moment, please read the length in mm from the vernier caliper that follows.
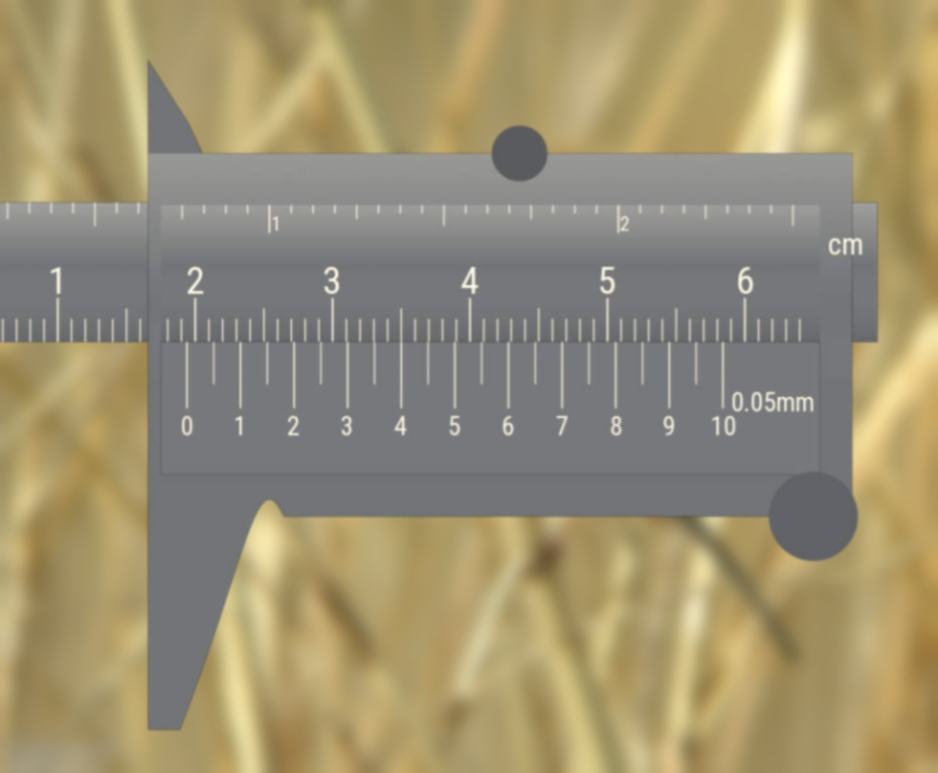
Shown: 19.4 mm
